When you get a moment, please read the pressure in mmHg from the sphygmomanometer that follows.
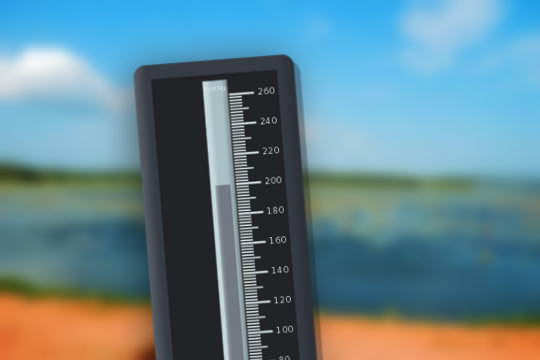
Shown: 200 mmHg
